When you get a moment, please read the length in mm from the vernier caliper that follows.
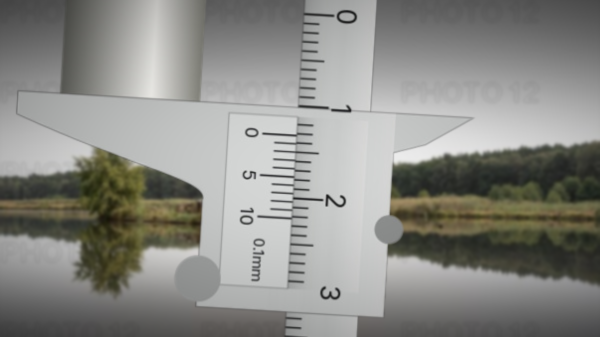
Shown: 13.2 mm
